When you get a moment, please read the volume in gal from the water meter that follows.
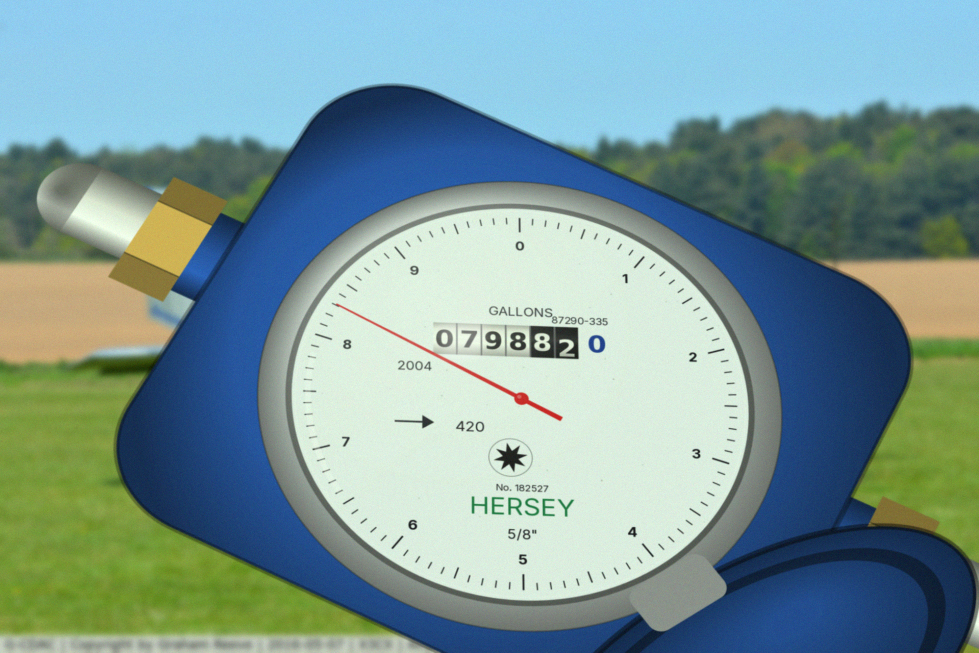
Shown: 798818.3 gal
